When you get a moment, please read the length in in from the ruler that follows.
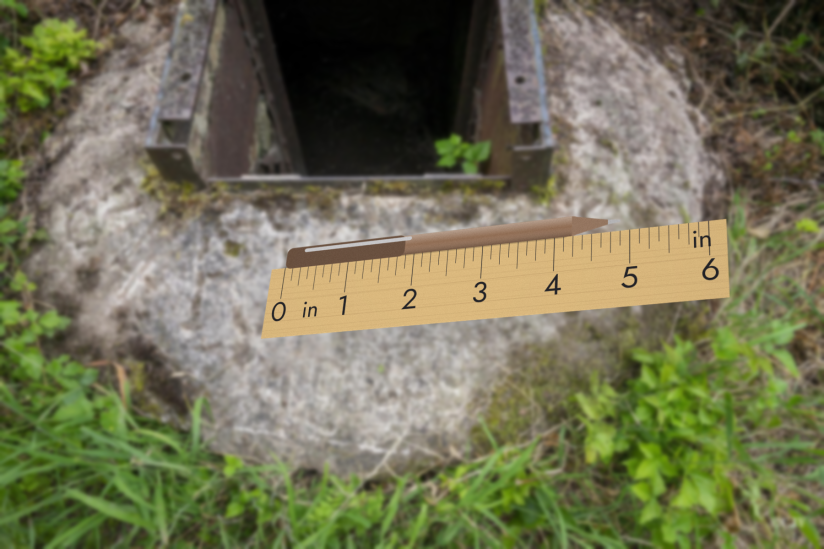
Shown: 4.875 in
